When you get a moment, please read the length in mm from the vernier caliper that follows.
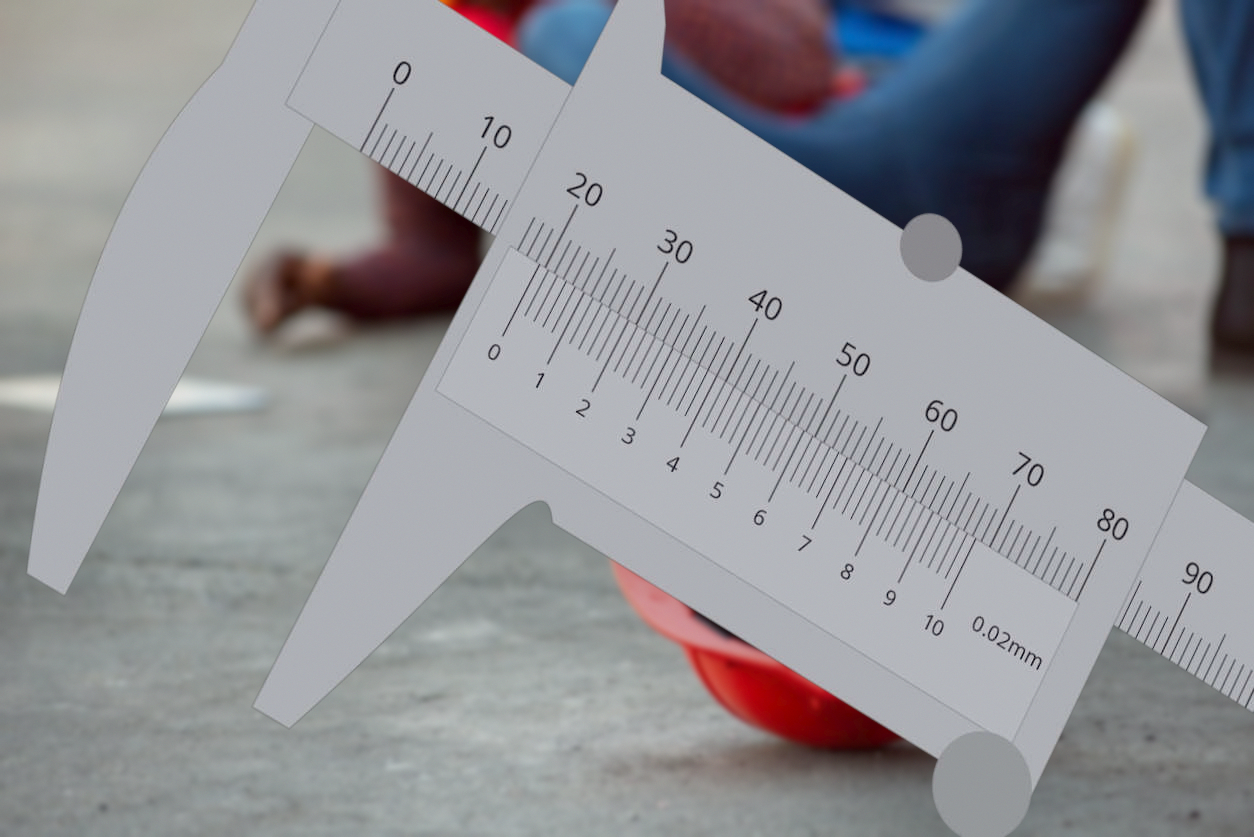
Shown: 19.4 mm
